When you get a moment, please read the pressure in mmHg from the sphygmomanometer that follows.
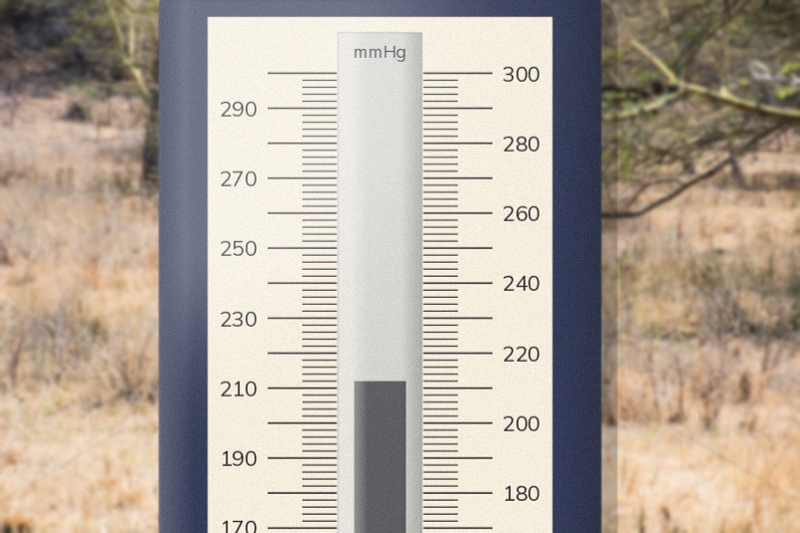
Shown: 212 mmHg
